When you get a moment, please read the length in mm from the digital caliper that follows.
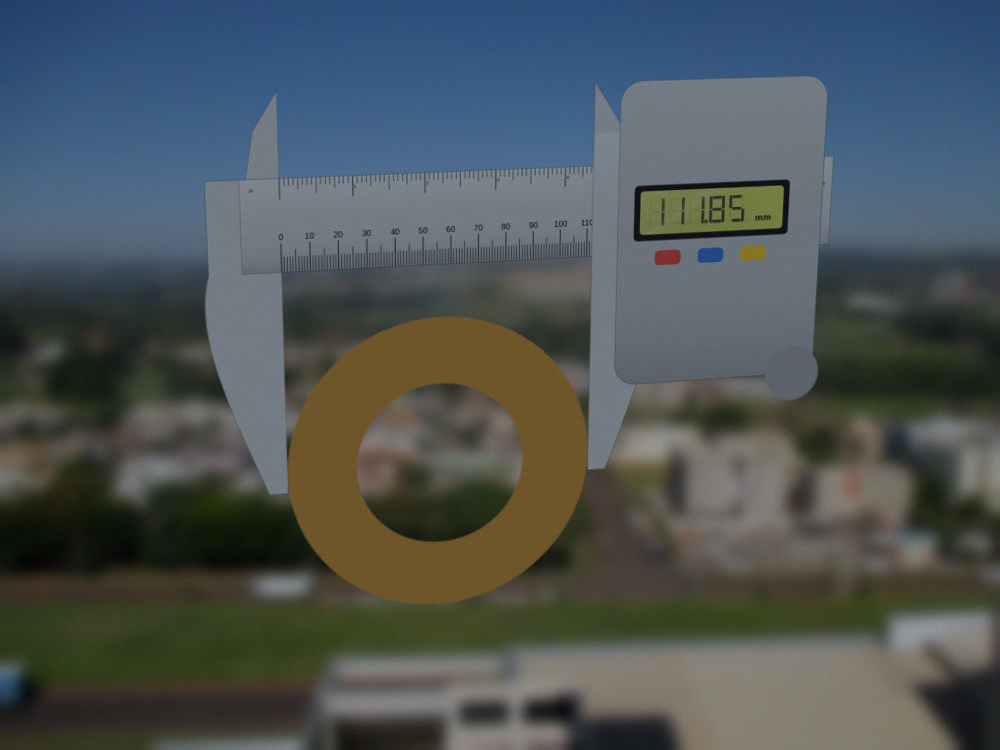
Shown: 111.85 mm
